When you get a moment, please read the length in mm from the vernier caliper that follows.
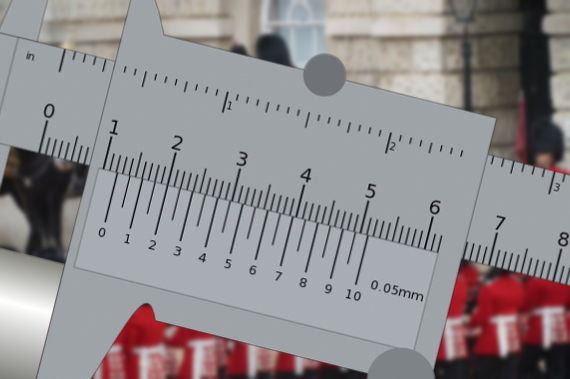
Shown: 12.2 mm
